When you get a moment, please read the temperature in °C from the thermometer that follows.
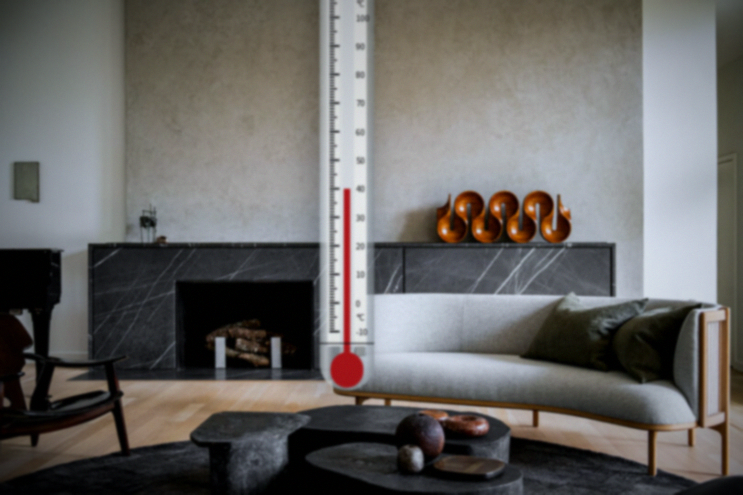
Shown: 40 °C
